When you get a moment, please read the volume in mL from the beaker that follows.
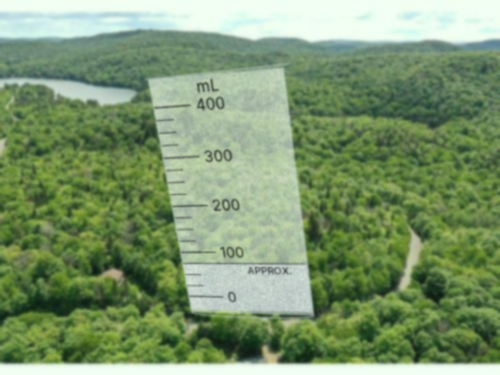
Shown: 75 mL
